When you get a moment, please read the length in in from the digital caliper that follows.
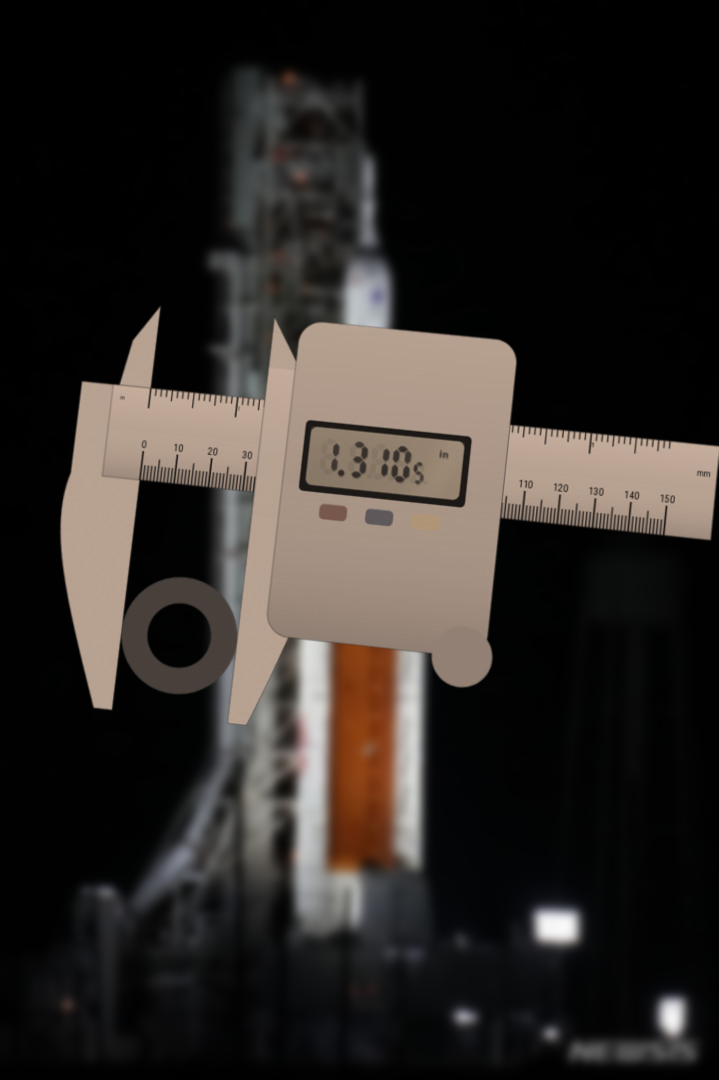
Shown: 1.3105 in
